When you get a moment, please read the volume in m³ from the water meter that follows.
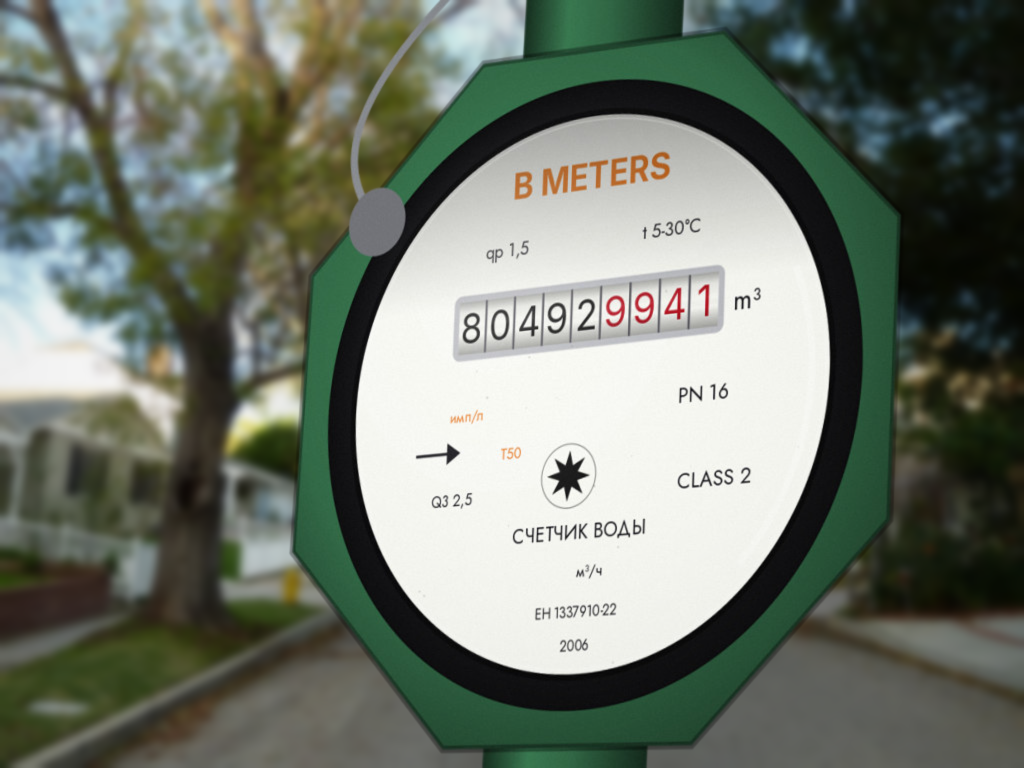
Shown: 80492.9941 m³
